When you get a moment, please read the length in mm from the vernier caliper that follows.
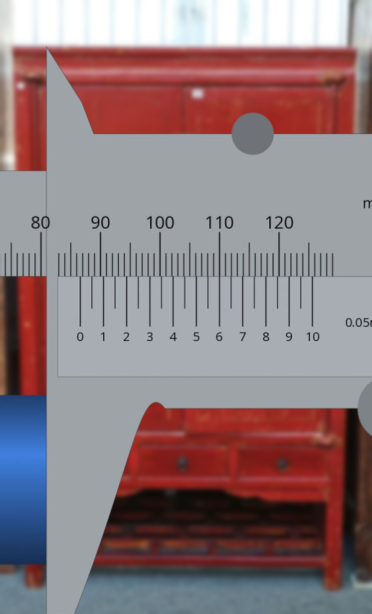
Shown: 86.6 mm
